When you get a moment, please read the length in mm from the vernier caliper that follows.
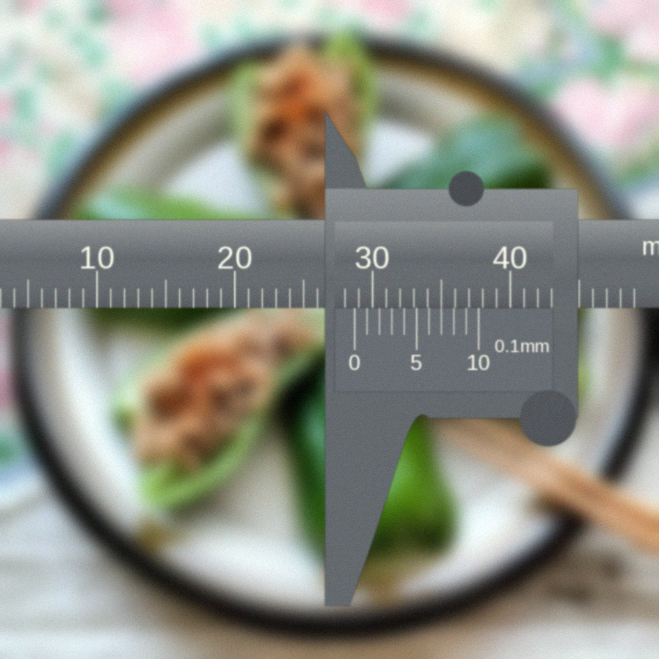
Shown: 28.7 mm
